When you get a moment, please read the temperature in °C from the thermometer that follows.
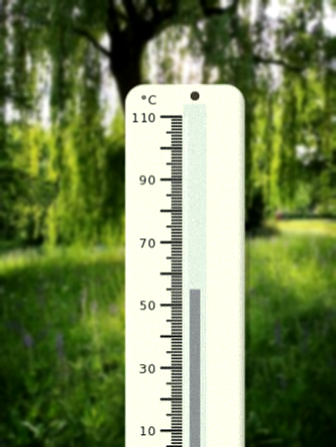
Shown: 55 °C
